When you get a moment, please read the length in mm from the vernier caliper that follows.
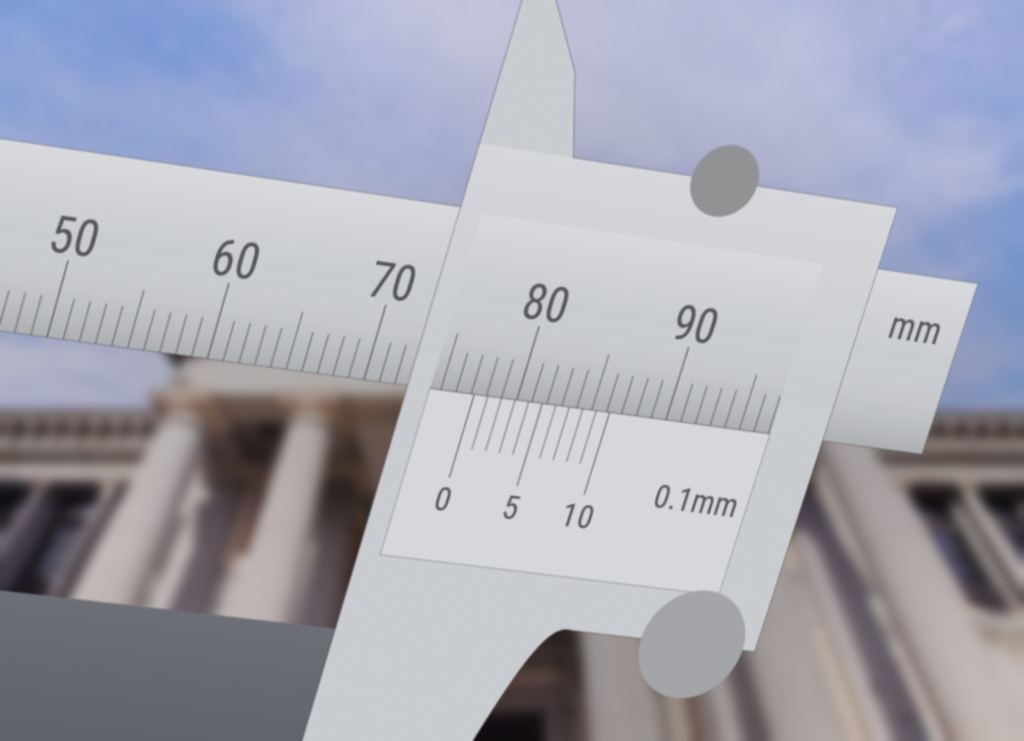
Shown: 77.2 mm
